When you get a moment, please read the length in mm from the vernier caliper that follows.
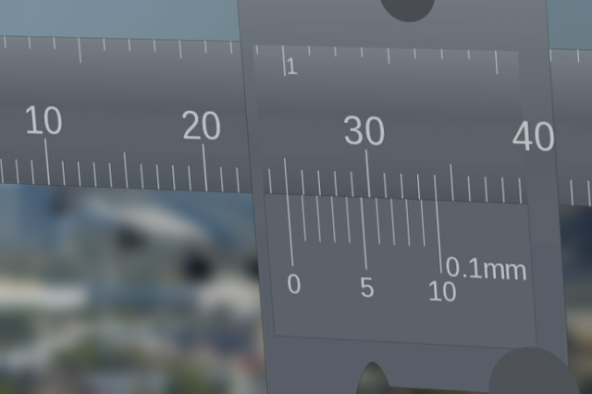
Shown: 25.0 mm
